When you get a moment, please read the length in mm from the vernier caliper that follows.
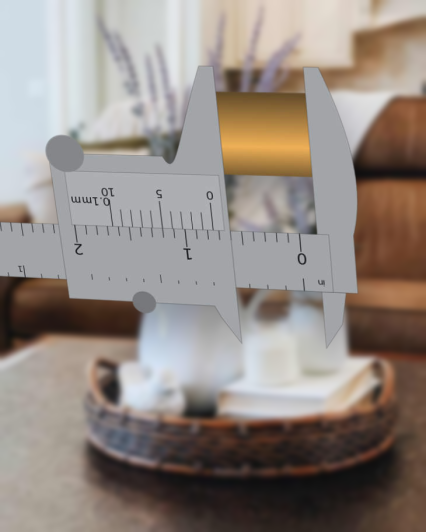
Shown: 7.5 mm
